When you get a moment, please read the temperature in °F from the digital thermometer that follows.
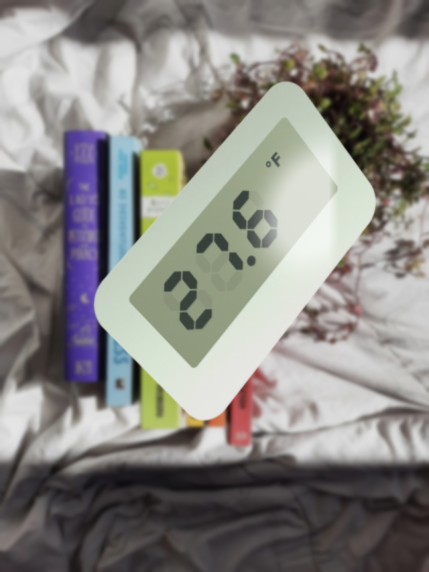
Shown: 27.6 °F
